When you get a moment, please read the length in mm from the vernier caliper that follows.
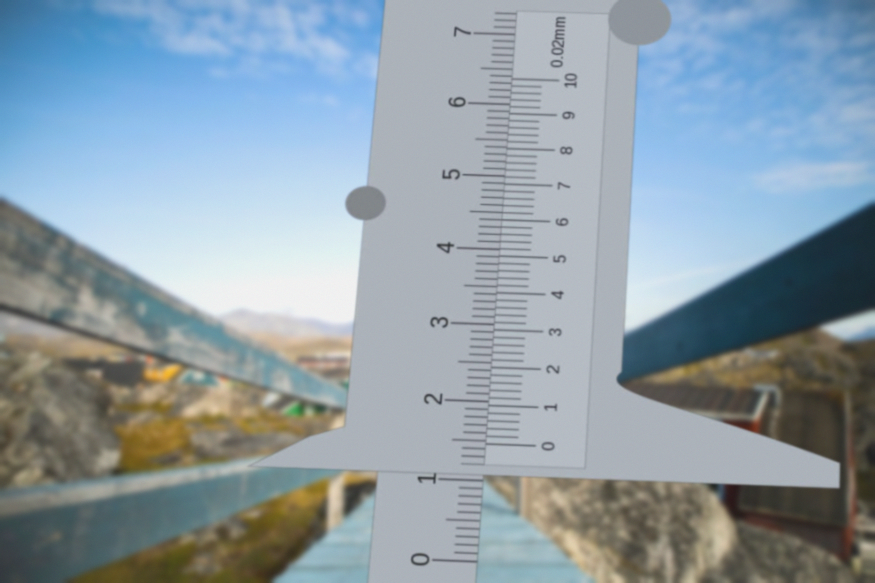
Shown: 14.6 mm
